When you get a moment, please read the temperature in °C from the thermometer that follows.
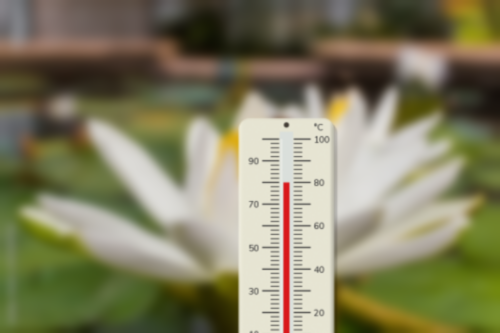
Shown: 80 °C
